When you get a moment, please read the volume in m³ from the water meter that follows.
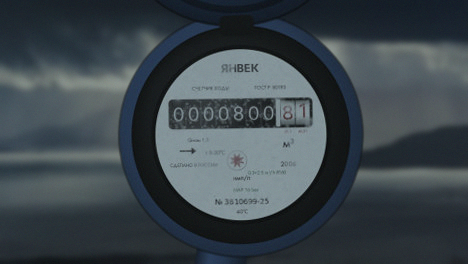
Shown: 800.81 m³
